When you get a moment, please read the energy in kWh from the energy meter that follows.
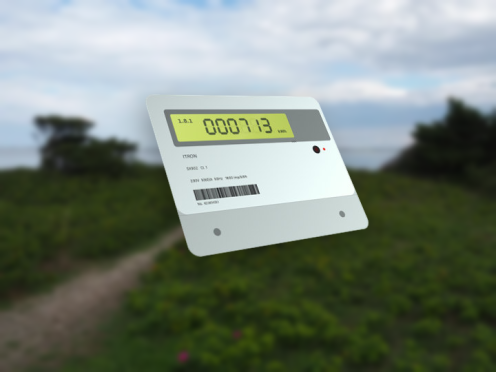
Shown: 713 kWh
